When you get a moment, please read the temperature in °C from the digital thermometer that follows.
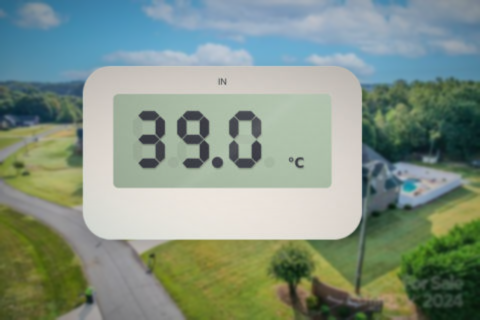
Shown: 39.0 °C
